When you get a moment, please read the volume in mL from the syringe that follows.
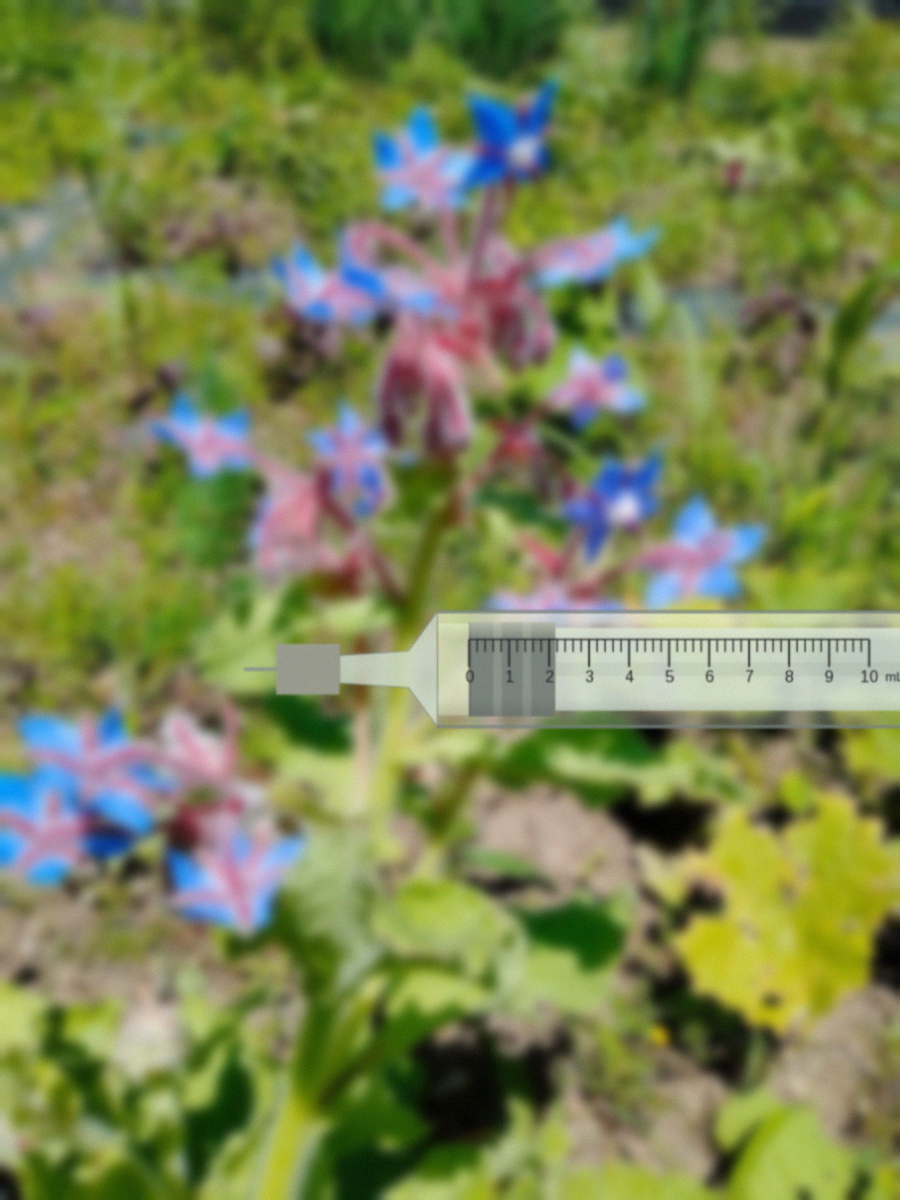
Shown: 0 mL
